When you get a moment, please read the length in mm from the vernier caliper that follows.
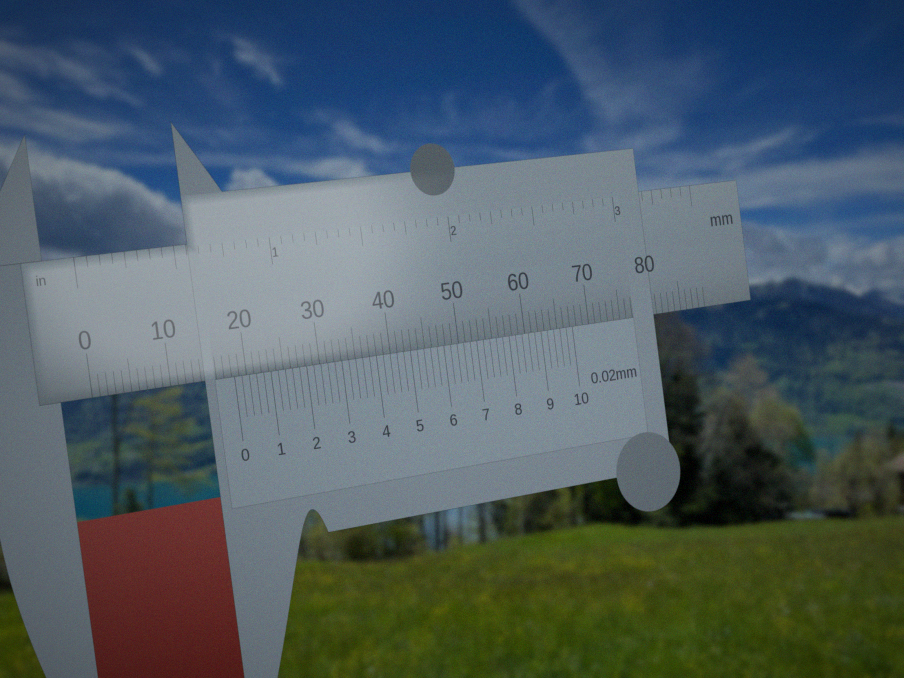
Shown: 18.4 mm
